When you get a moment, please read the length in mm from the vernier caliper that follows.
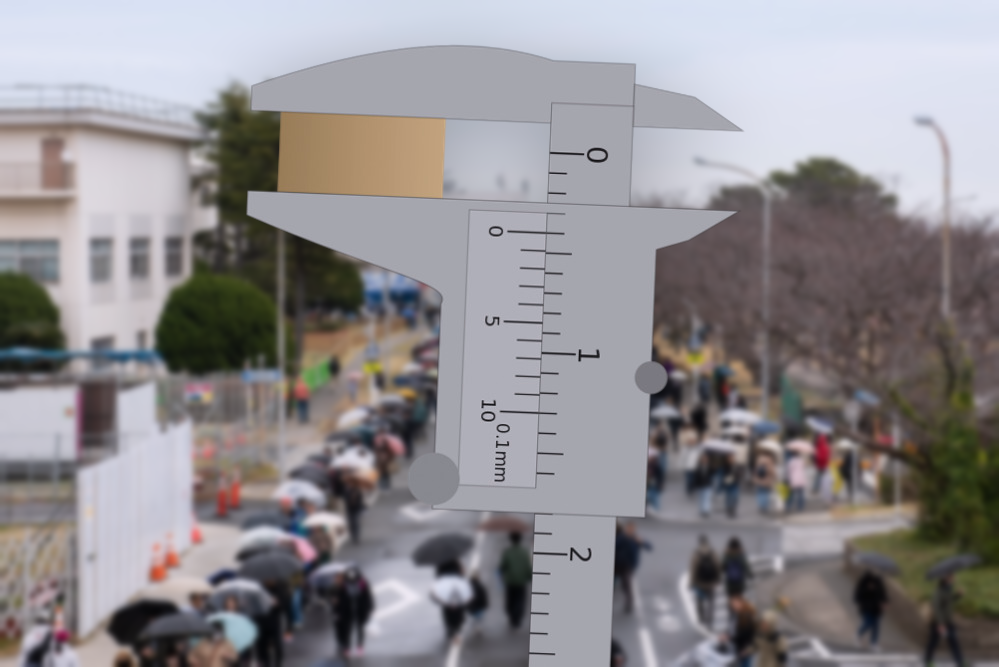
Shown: 4.0 mm
